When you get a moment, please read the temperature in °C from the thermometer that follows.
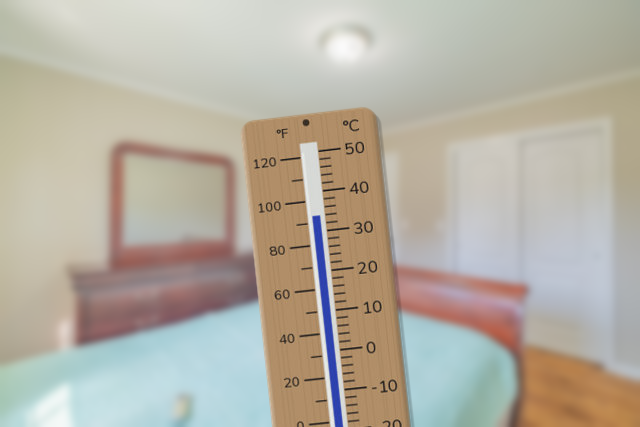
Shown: 34 °C
